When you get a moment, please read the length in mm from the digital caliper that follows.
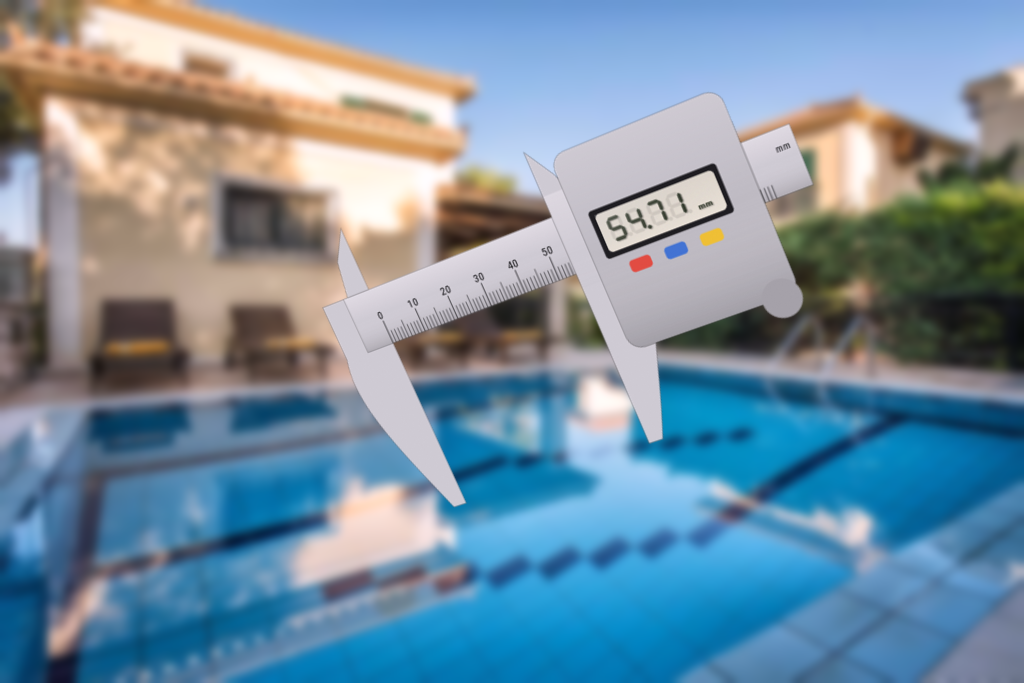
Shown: 54.71 mm
